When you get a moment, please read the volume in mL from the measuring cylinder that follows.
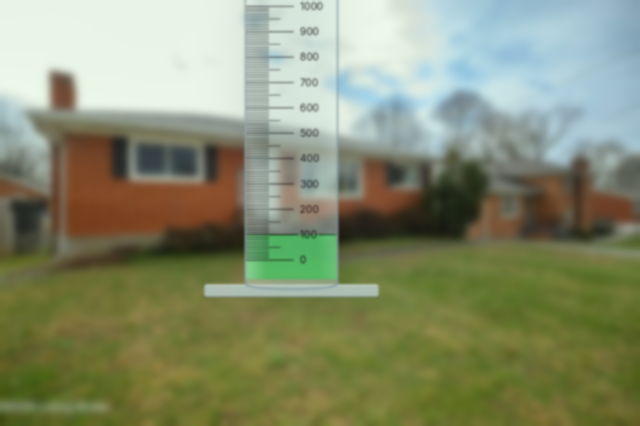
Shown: 100 mL
